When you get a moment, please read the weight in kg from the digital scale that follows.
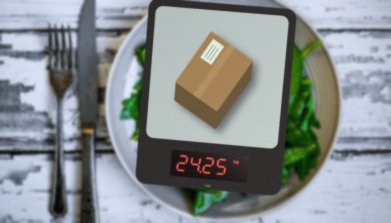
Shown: 24.25 kg
